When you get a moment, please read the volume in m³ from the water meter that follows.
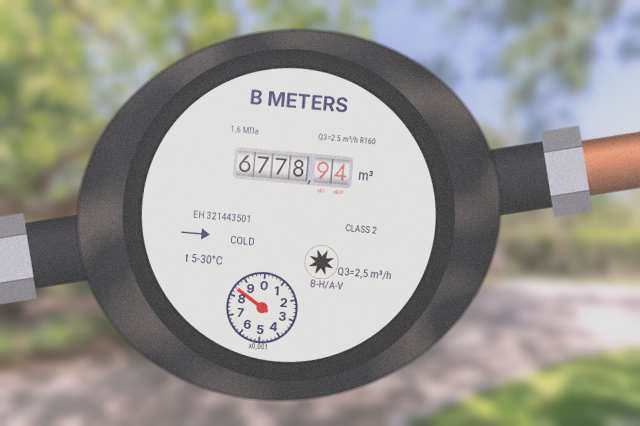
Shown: 6778.948 m³
